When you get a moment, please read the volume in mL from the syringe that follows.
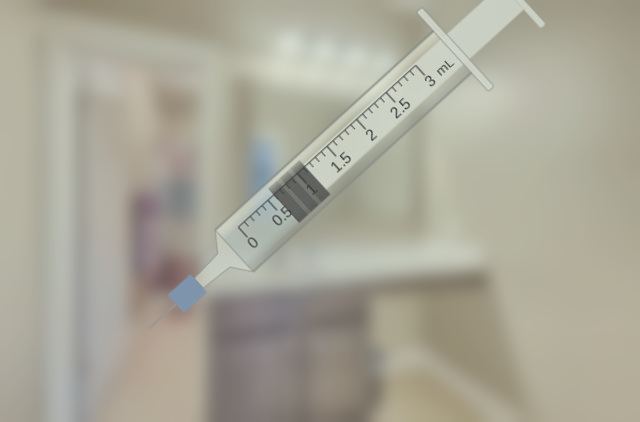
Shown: 0.6 mL
